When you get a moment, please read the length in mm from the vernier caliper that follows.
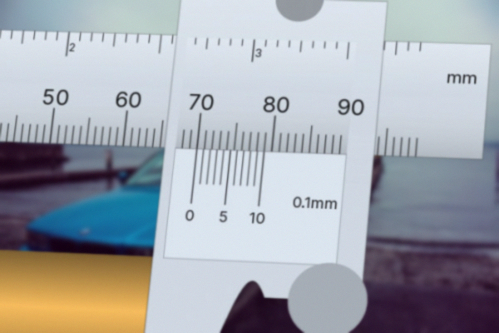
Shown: 70.0 mm
